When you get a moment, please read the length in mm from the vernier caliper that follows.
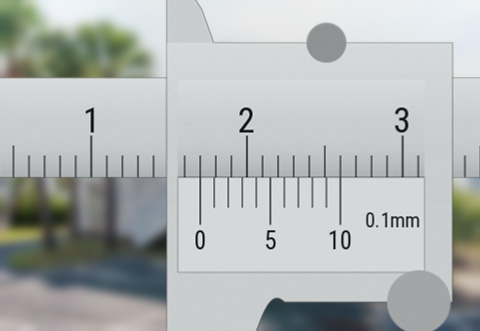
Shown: 17.0 mm
